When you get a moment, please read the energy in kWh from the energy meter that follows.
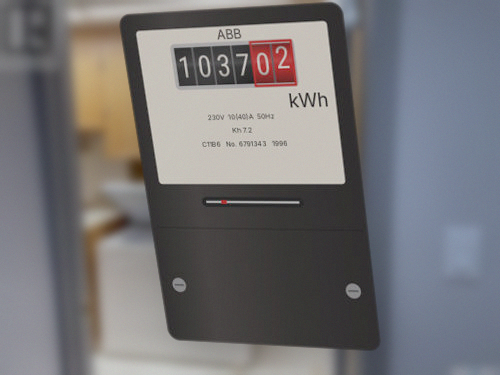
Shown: 1037.02 kWh
